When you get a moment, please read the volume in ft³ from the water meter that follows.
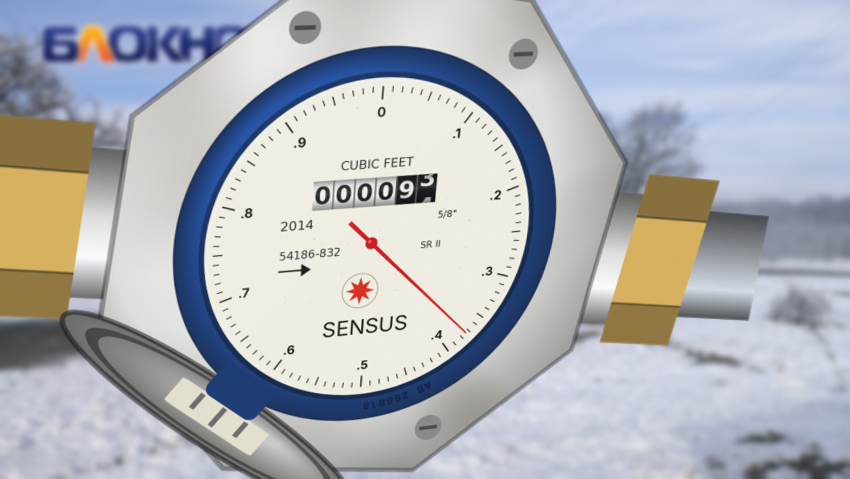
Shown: 93.37 ft³
